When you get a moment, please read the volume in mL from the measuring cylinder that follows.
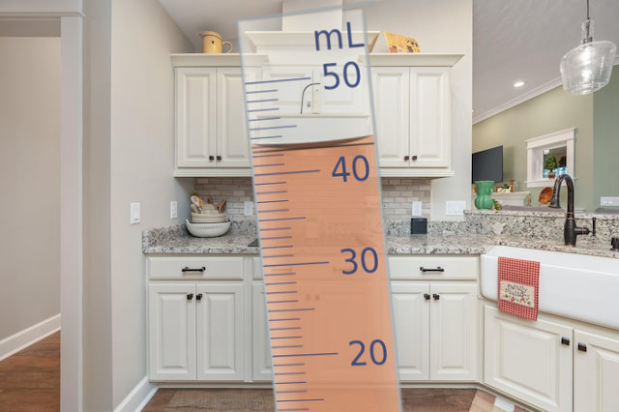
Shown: 42.5 mL
